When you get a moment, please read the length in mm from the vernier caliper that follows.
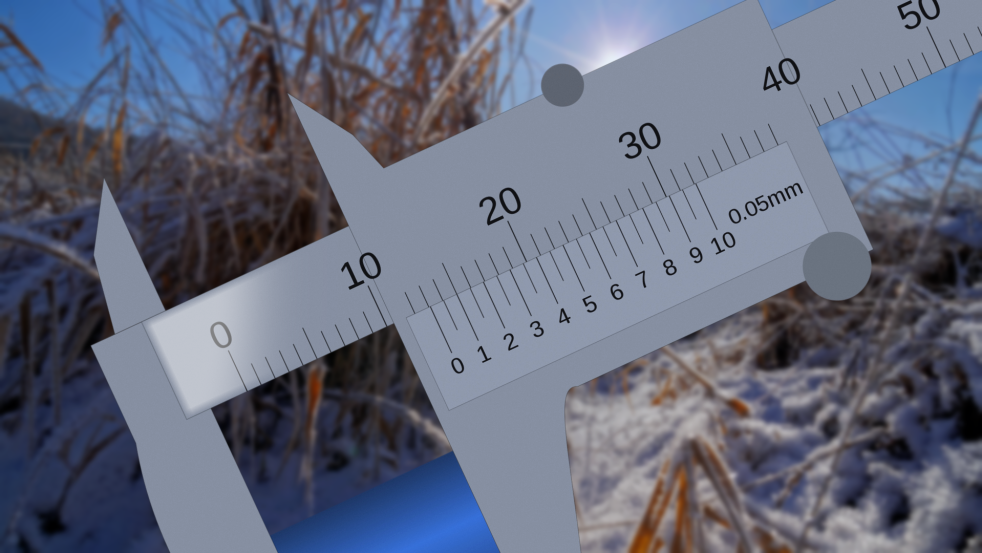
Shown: 13.1 mm
